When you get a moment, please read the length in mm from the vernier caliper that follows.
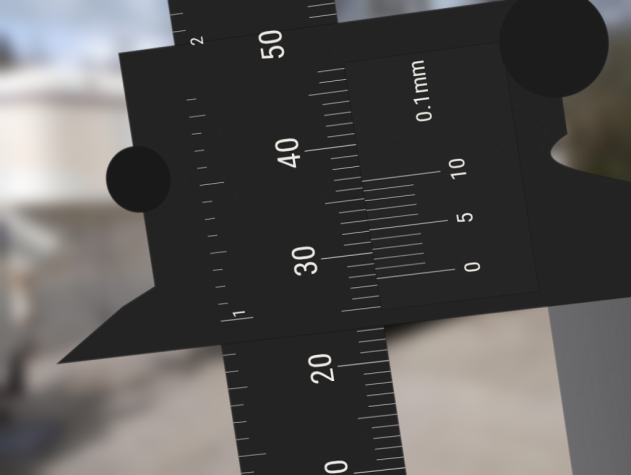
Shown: 27.6 mm
